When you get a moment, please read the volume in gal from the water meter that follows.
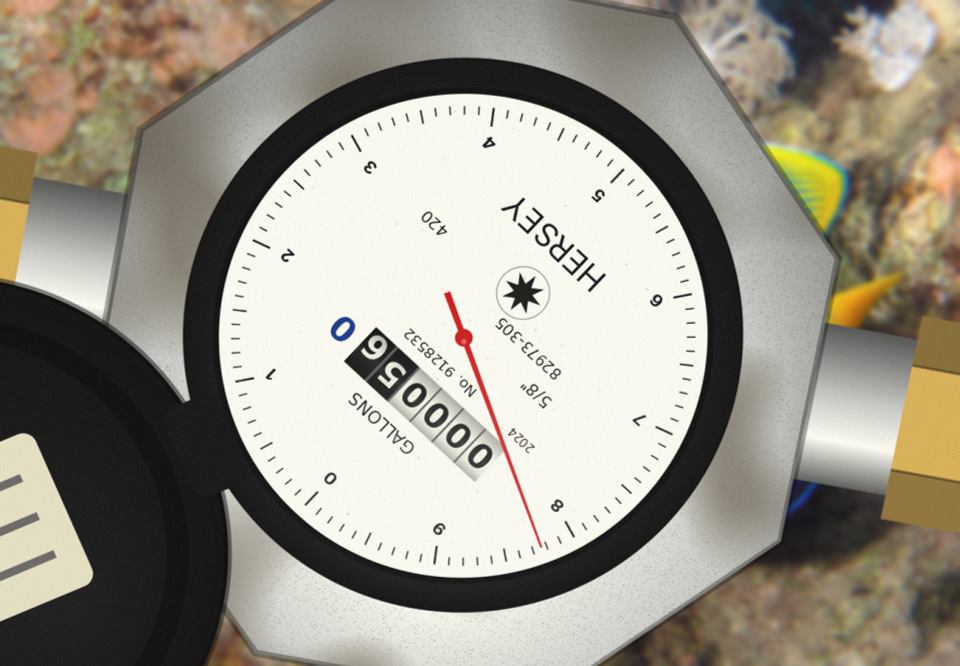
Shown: 558.2 gal
